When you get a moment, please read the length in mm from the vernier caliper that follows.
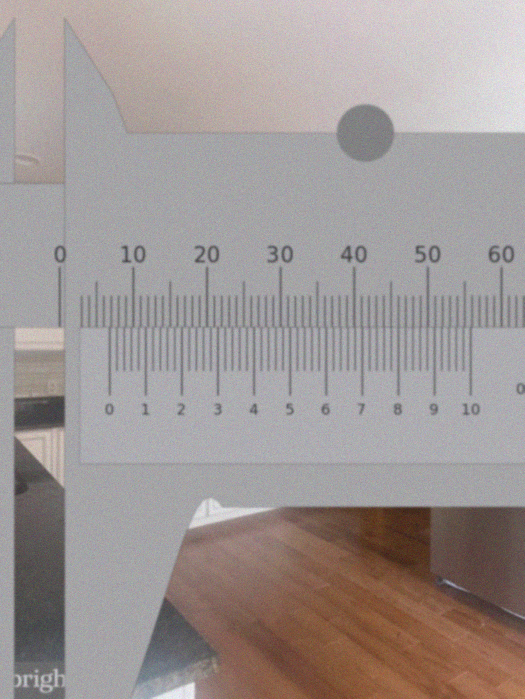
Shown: 6.8 mm
